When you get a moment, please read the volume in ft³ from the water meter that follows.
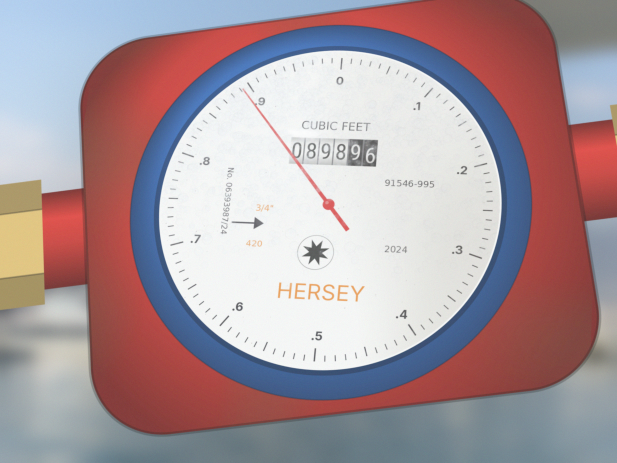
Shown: 89895.89 ft³
